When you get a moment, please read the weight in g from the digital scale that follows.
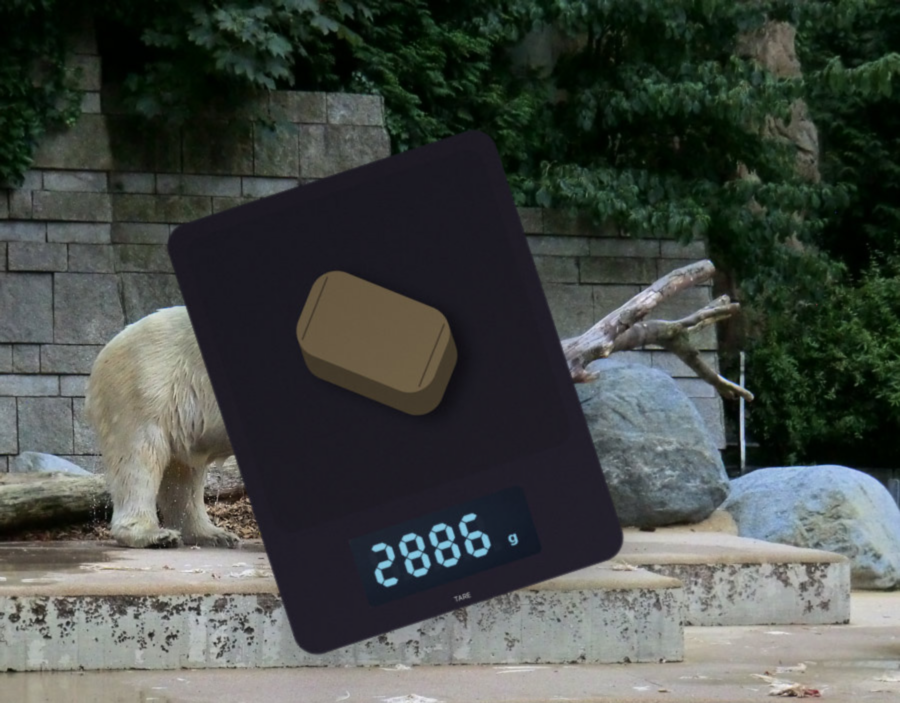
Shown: 2886 g
